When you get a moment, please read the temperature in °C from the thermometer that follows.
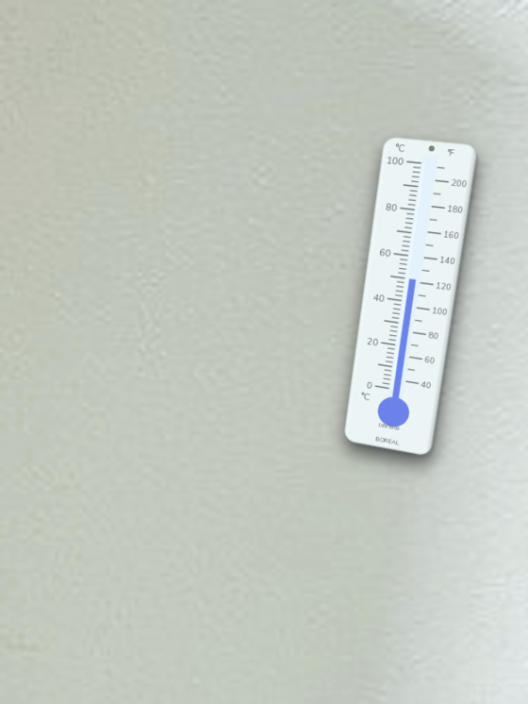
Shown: 50 °C
